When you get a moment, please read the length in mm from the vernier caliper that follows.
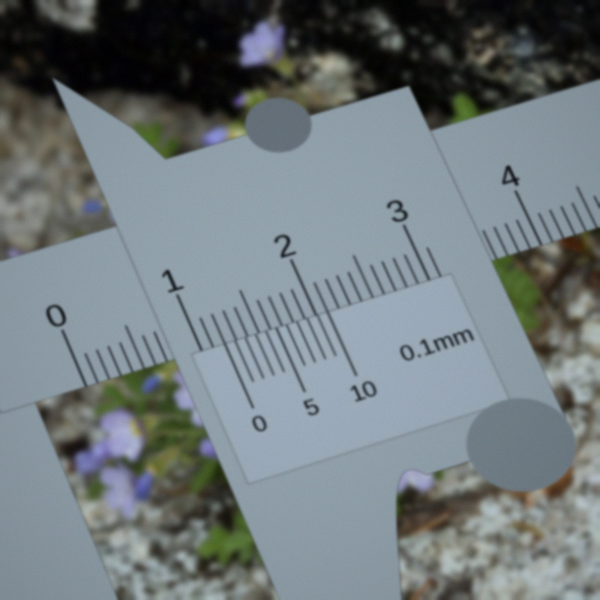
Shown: 12.0 mm
